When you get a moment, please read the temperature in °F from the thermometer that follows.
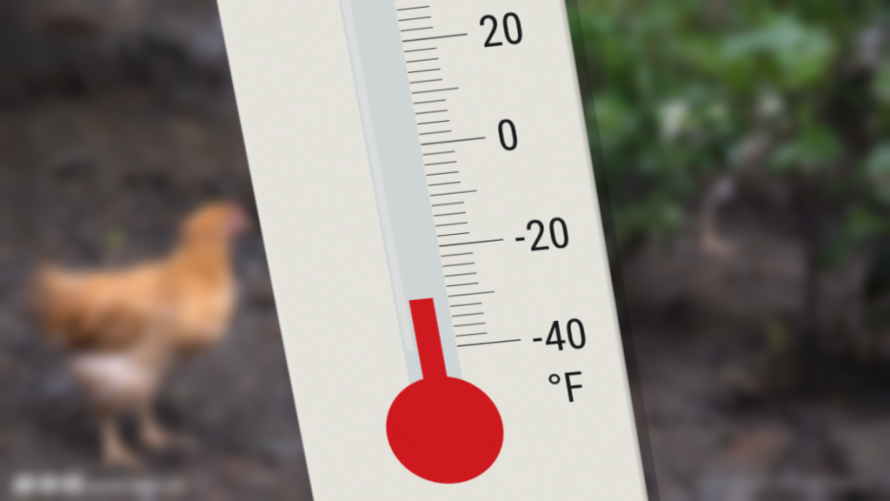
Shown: -30 °F
